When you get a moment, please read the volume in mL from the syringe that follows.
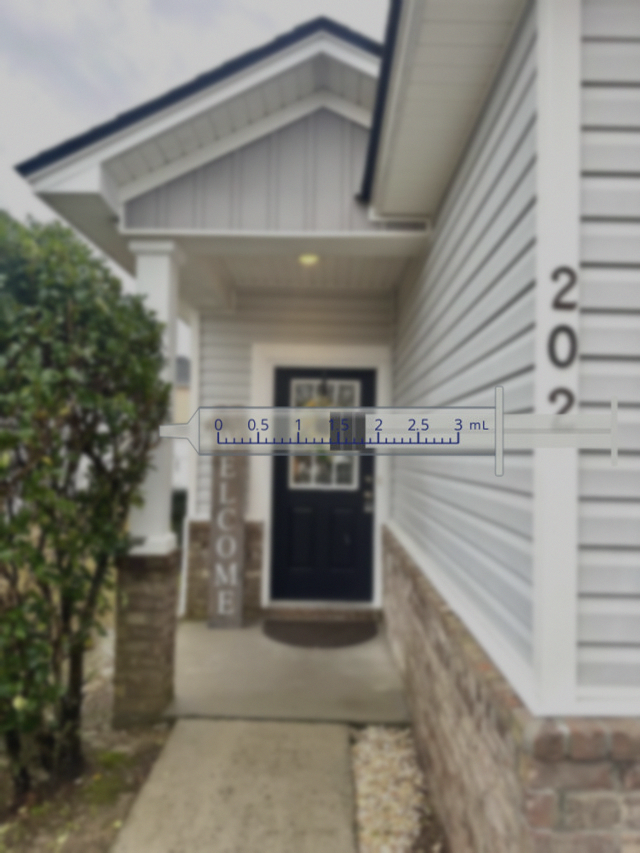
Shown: 1.4 mL
